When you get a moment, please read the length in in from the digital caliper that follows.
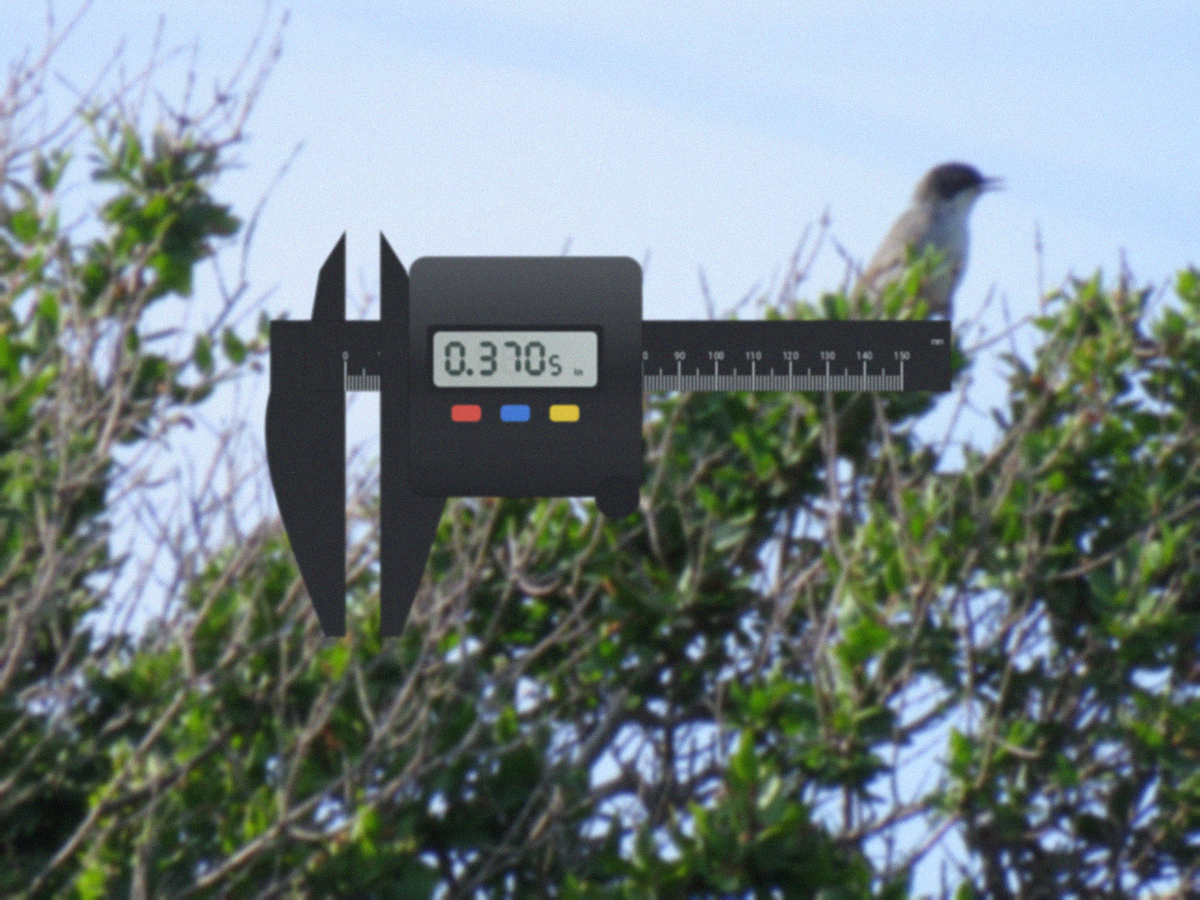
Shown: 0.3705 in
